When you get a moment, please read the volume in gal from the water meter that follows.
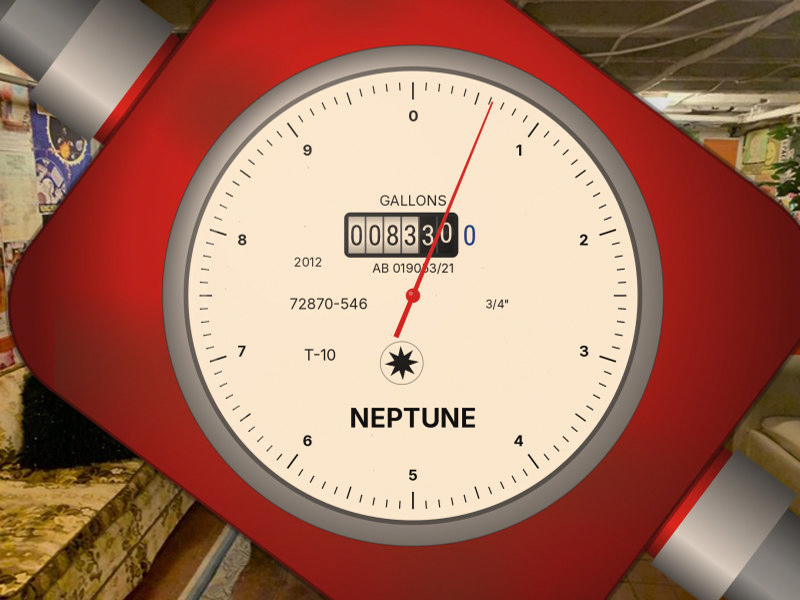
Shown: 83300.6 gal
